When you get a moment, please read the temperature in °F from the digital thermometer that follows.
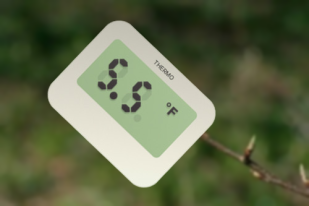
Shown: 5.5 °F
